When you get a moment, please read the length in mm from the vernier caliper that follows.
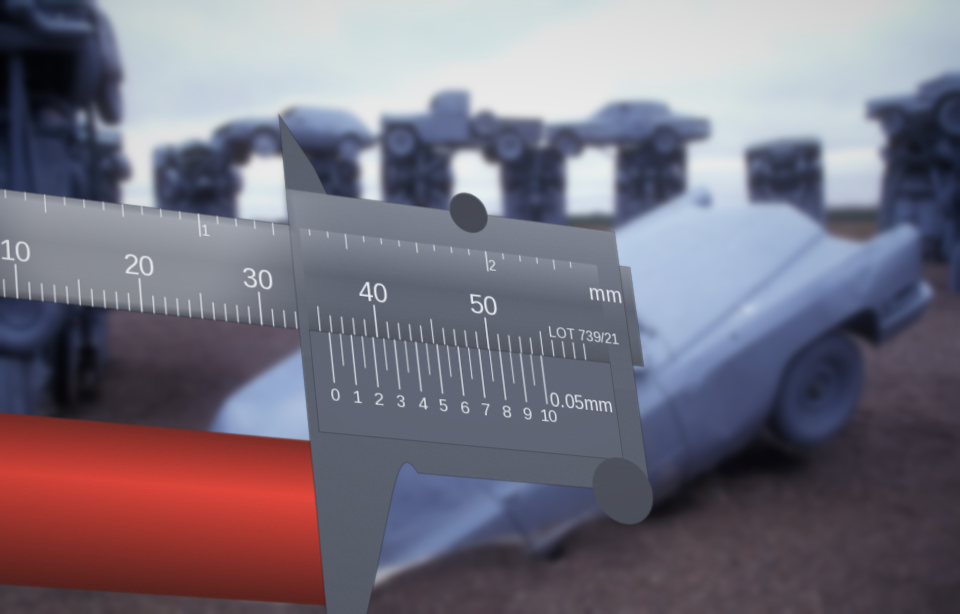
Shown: 35.8 mm
